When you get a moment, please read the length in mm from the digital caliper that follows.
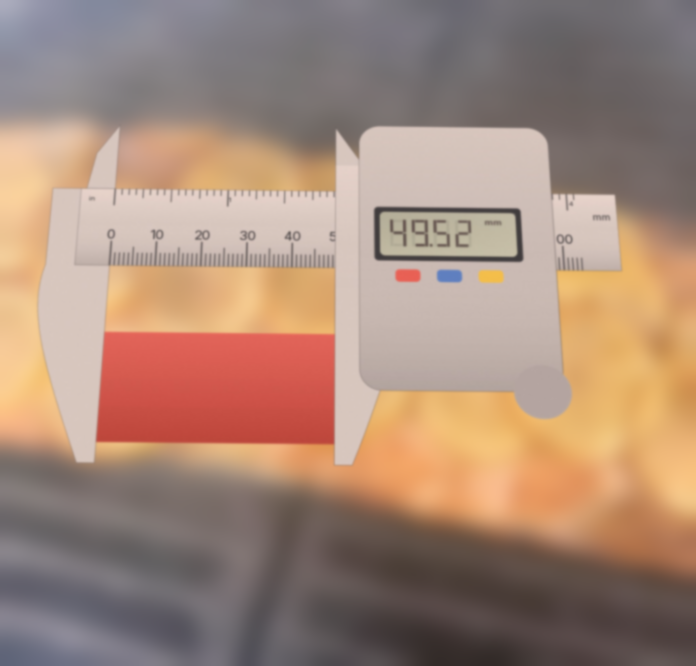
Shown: 49.52 mm
